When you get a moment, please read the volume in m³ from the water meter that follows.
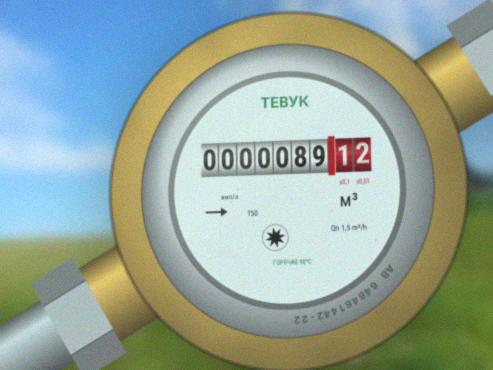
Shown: 89.12 m³
